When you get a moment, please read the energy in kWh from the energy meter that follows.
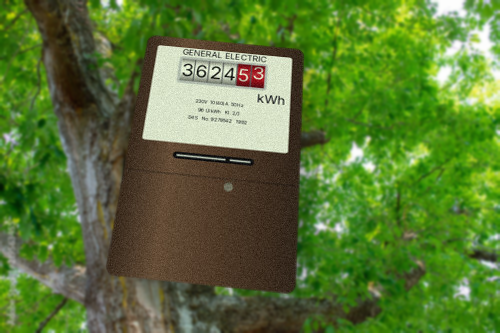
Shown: 3624.53 kWh
